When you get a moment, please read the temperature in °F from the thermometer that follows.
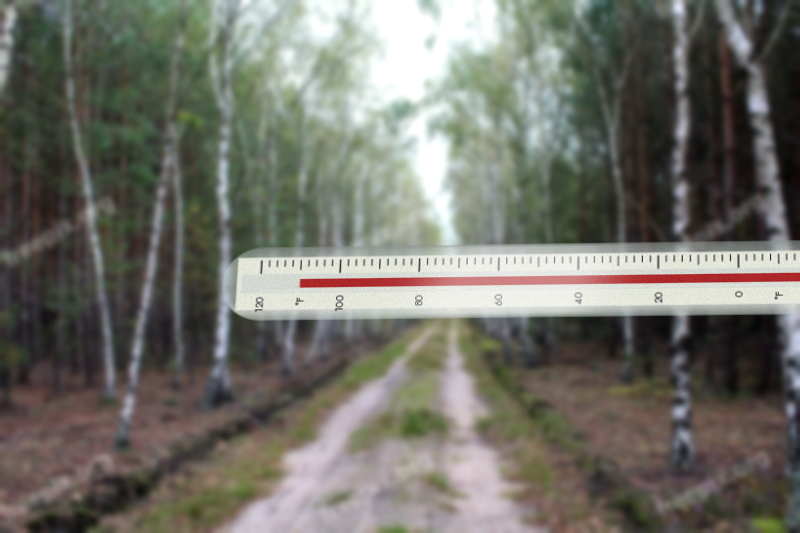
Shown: 110 °F
